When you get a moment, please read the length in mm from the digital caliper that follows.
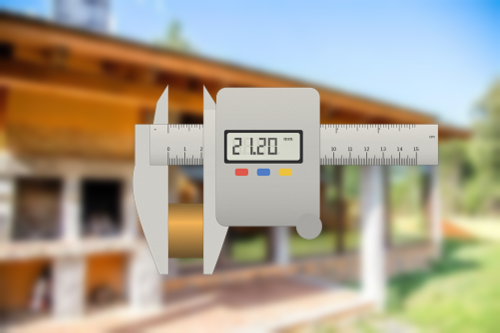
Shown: 21.20 mm
